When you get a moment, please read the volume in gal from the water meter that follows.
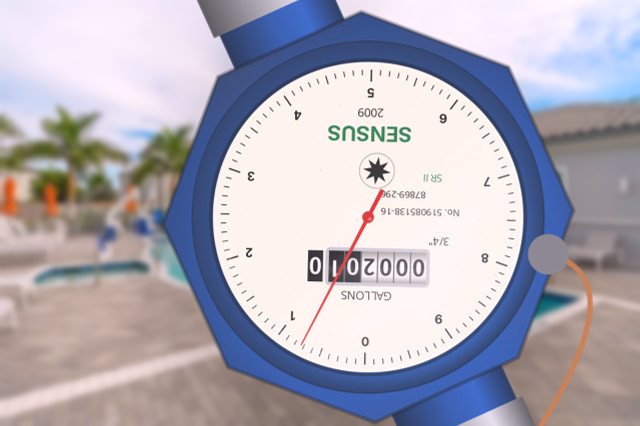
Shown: 2010.7 gal
